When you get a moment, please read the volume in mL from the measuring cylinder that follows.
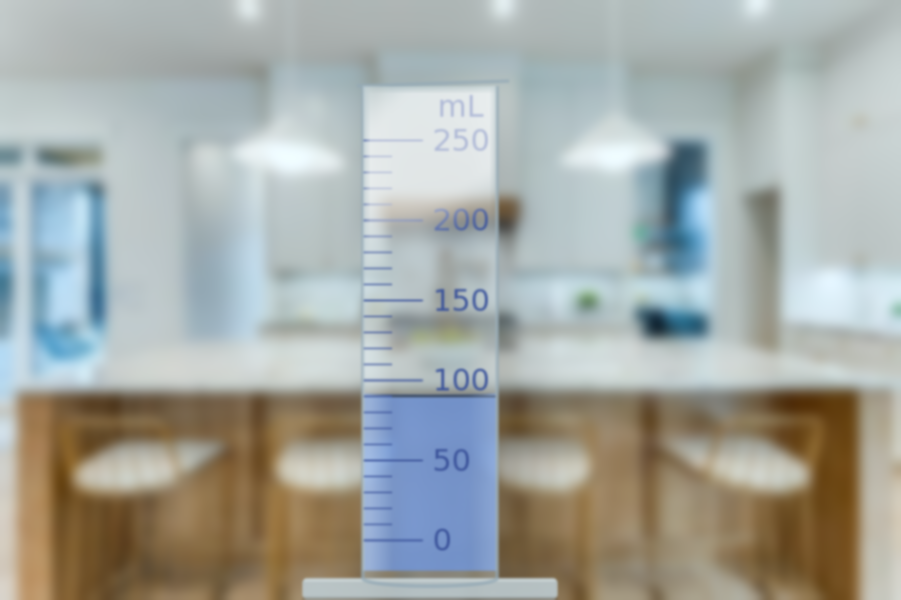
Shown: 90 mL
